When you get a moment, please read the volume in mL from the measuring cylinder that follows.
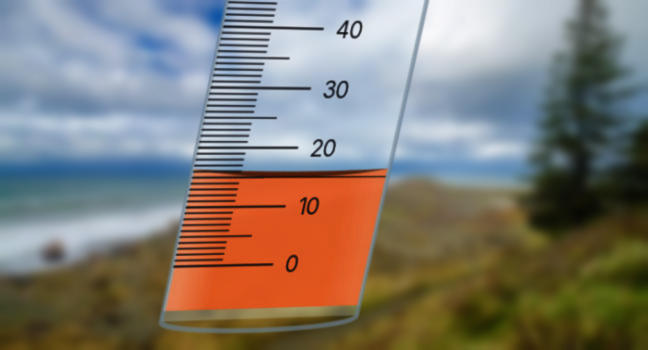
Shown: 15 mL
